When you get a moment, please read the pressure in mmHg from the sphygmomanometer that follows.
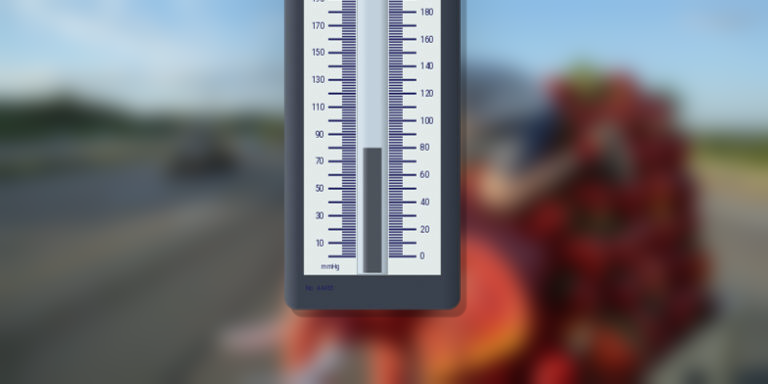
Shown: 80 mmHg
